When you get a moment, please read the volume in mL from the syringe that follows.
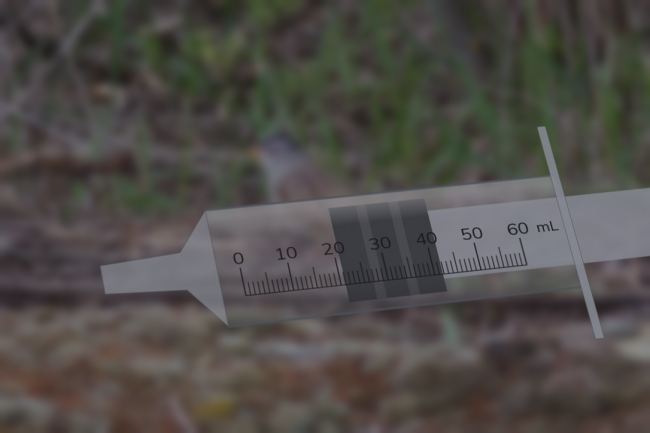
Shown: 21 mL
